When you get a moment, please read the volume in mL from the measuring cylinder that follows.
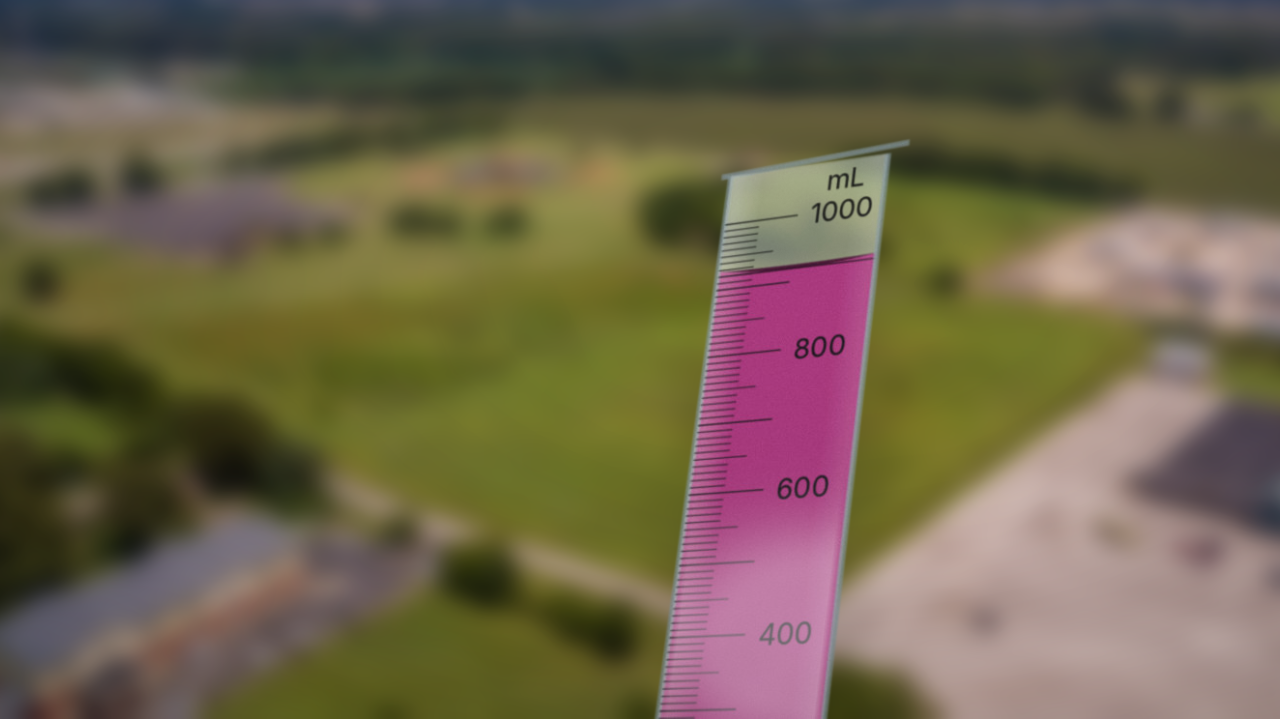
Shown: 920 mL
